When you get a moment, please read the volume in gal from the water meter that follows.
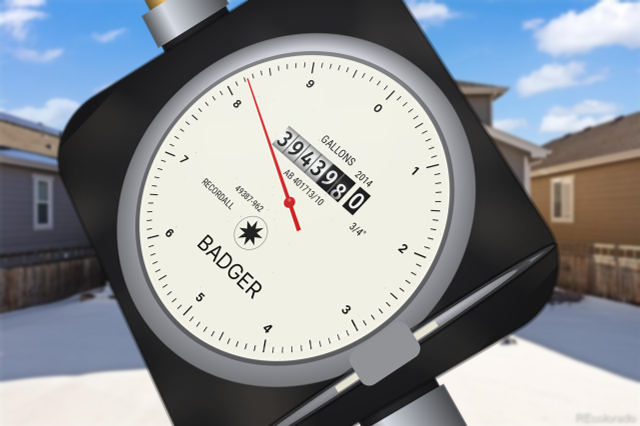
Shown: 3943978.2 gal
